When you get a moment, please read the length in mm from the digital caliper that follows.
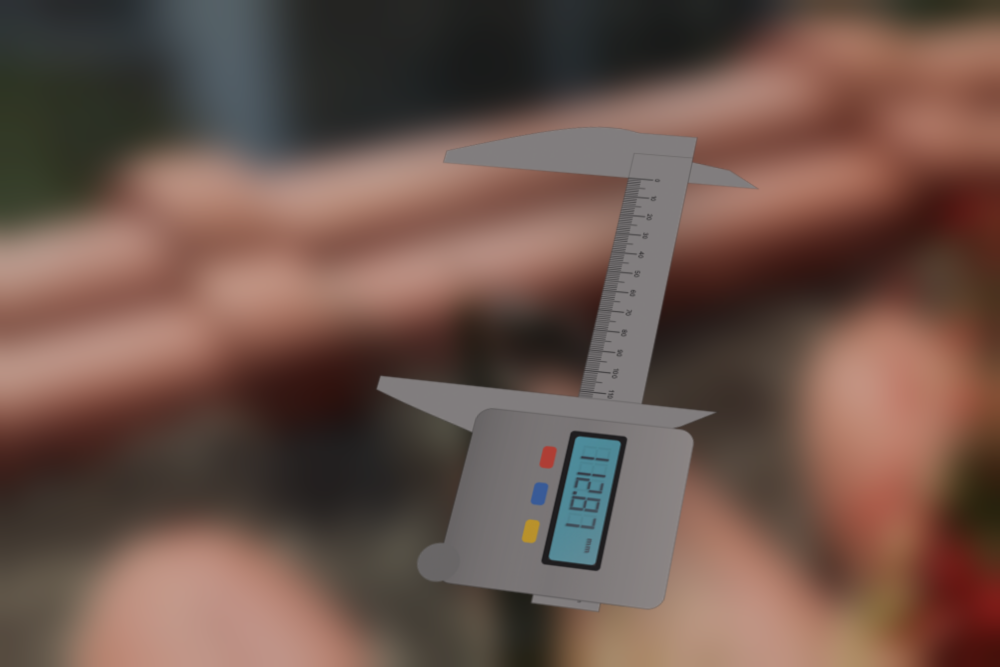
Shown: 112.87 mm
